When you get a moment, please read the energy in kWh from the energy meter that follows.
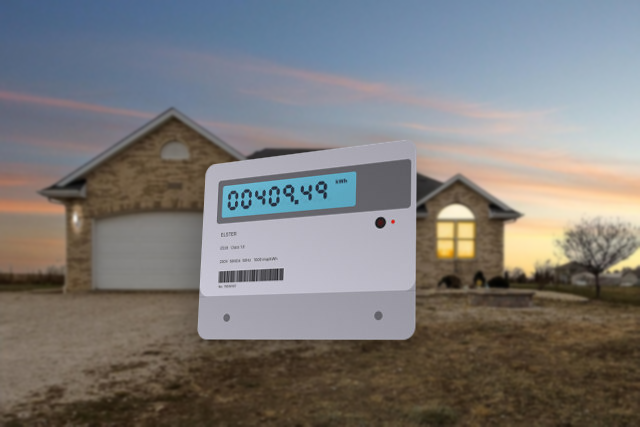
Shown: 409.49 kWh
